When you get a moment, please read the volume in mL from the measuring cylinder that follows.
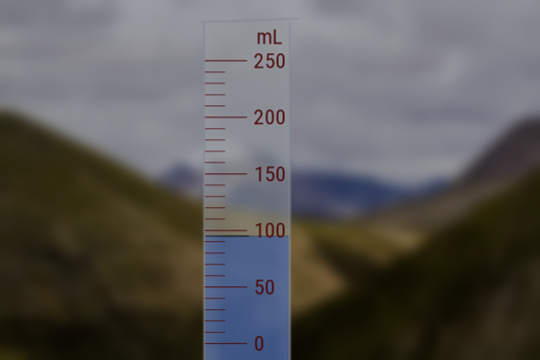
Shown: 95 mL
